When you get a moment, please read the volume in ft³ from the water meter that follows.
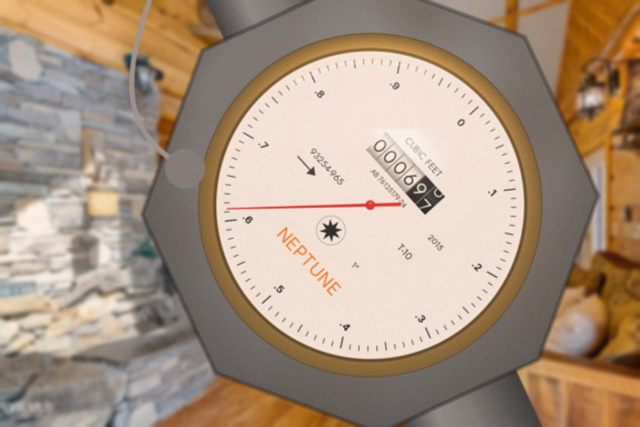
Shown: 696.61 ft³
